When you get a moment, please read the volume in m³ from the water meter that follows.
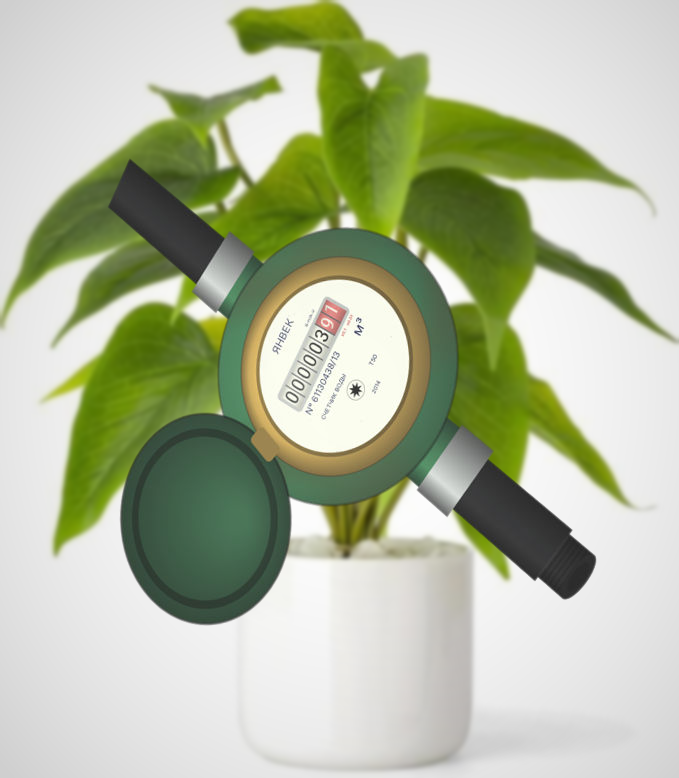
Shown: 3.91 m³
